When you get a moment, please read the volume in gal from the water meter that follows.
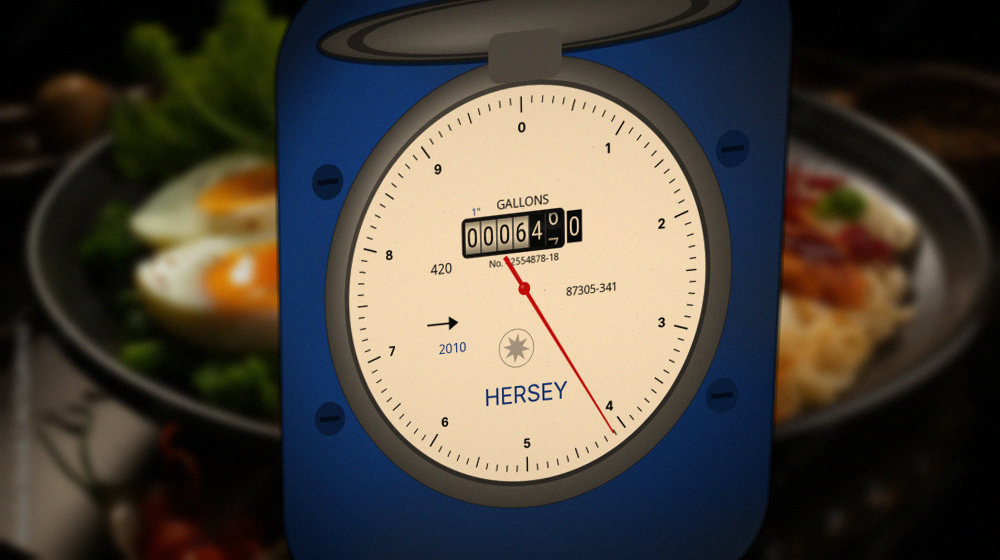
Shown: 6464.1 gal
